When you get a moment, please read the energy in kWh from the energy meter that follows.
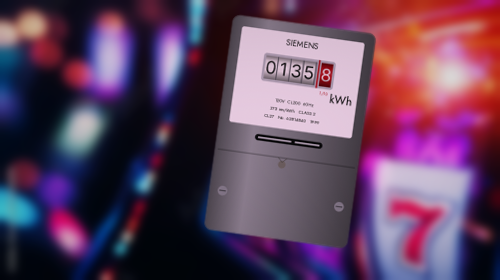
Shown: 135.8 kWh
